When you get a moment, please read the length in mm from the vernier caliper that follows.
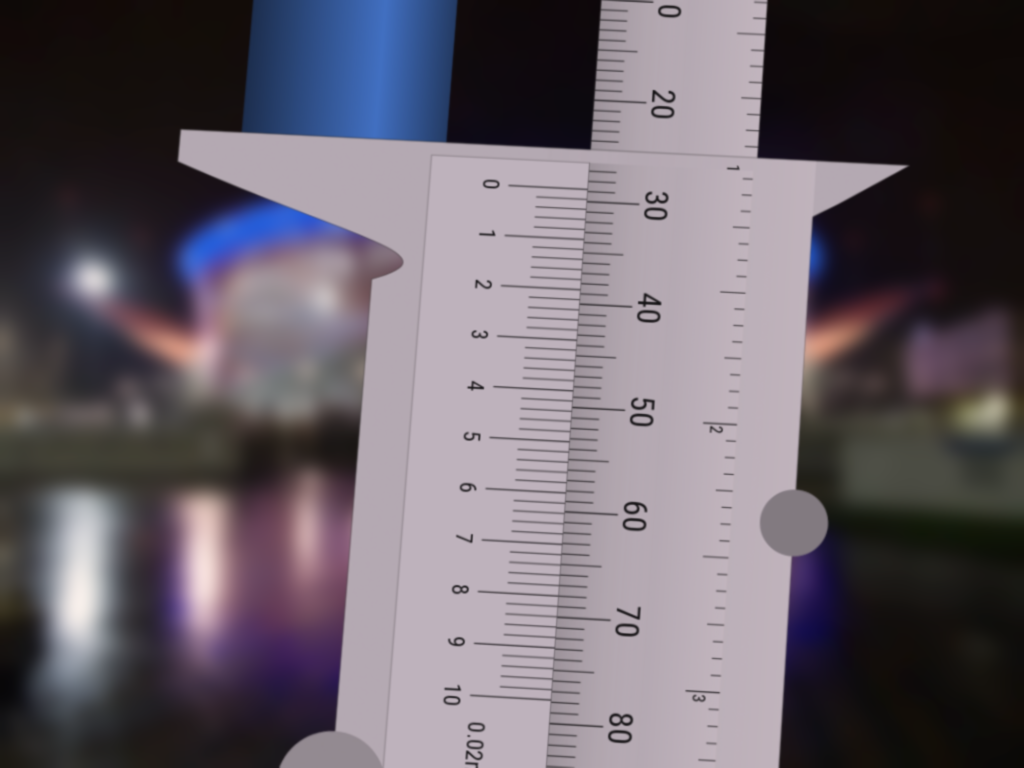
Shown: 28.8 mm
